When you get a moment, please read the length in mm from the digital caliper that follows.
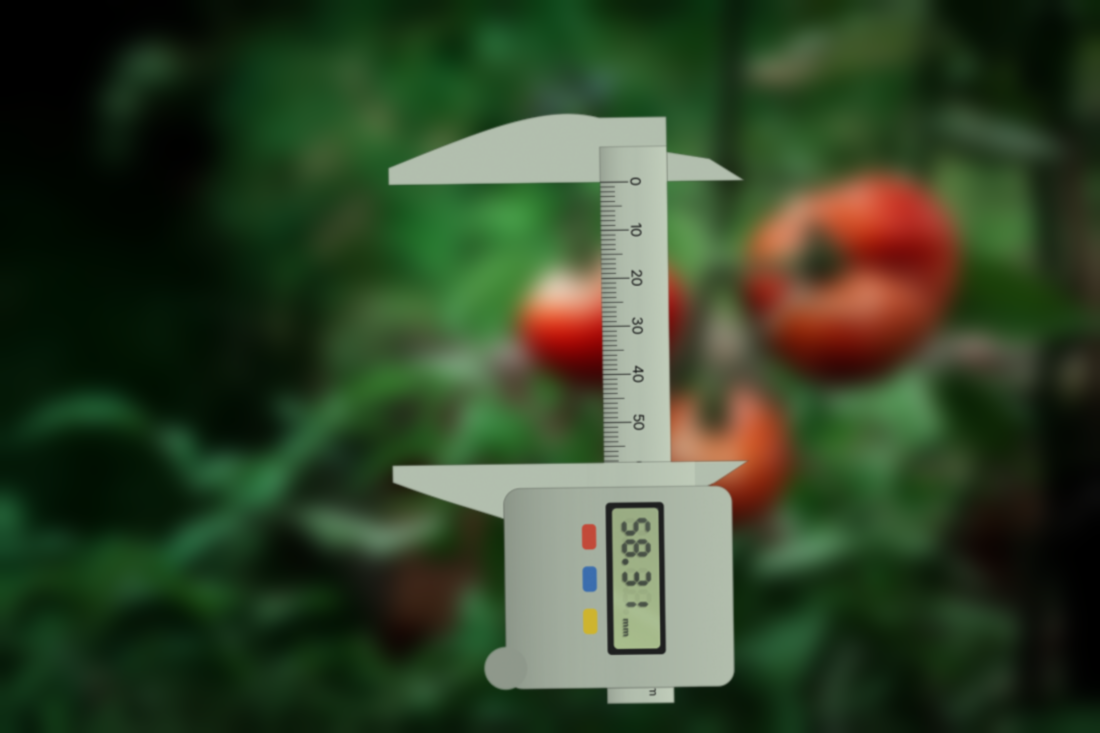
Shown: 58.31 mm
